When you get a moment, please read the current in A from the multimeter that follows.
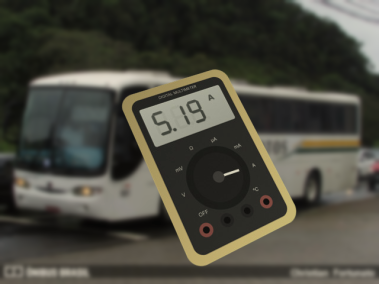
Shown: 5.19 A
